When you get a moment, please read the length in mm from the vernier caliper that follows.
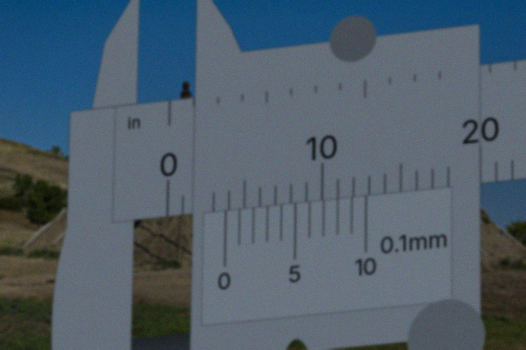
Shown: 3.8 mm
